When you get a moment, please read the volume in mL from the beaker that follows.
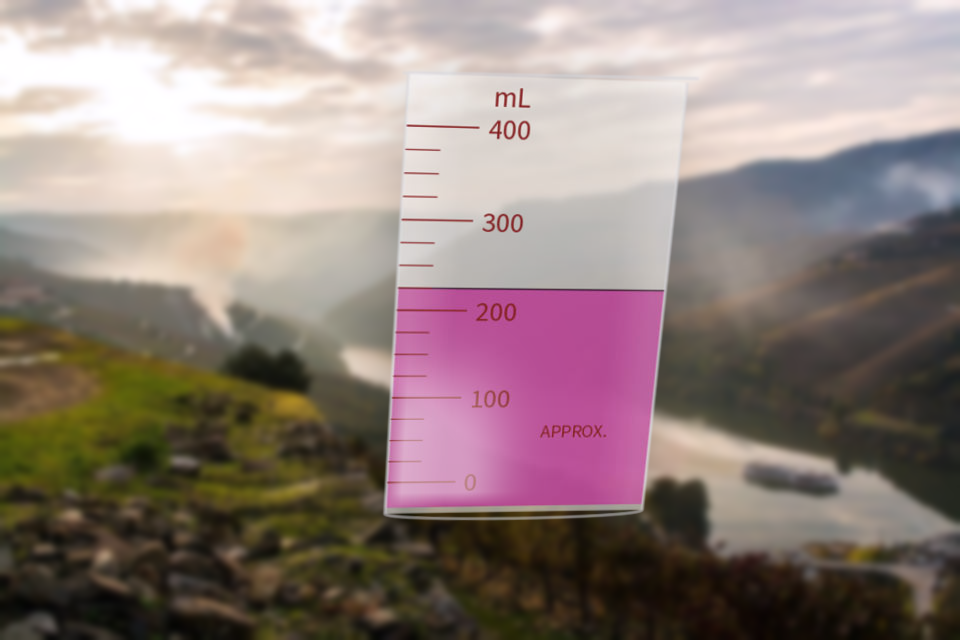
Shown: 225 mL
